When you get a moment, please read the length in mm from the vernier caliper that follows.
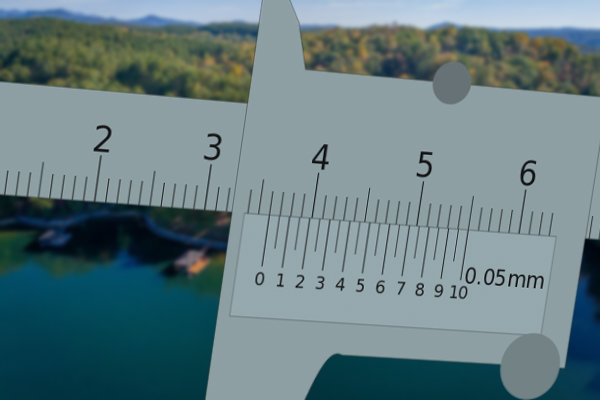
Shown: 36.0 mm
